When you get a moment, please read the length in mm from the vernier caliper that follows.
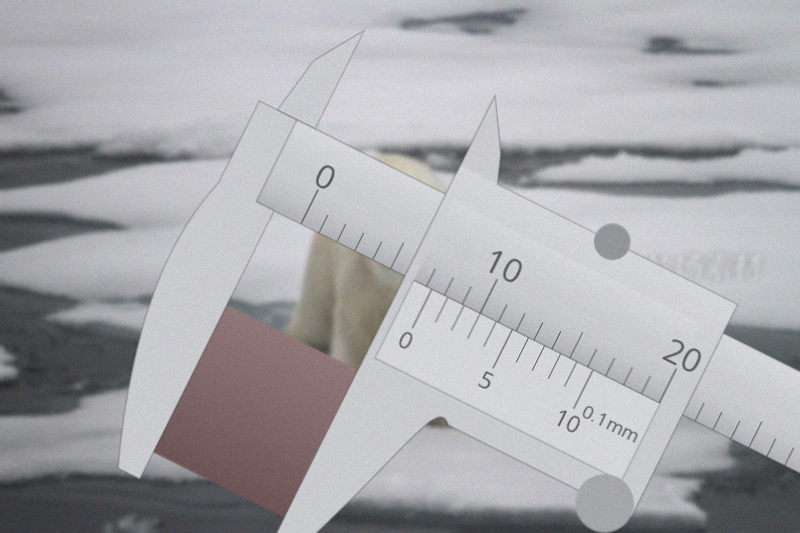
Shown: 7.3 mm
